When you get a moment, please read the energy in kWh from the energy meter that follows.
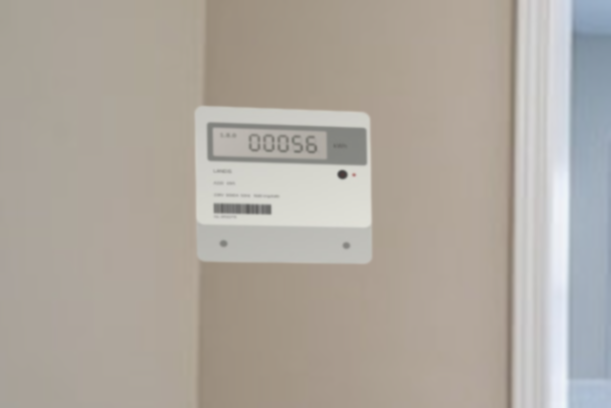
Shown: 56 kWh
